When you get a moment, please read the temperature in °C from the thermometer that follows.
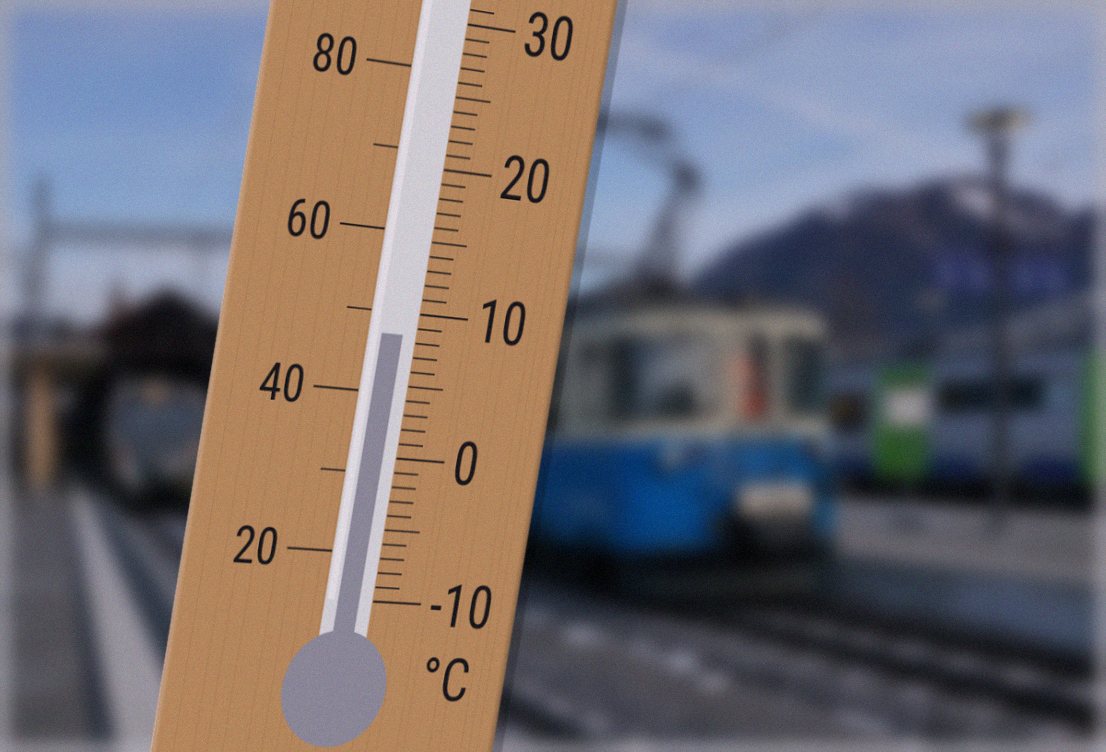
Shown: 8.5 °C
